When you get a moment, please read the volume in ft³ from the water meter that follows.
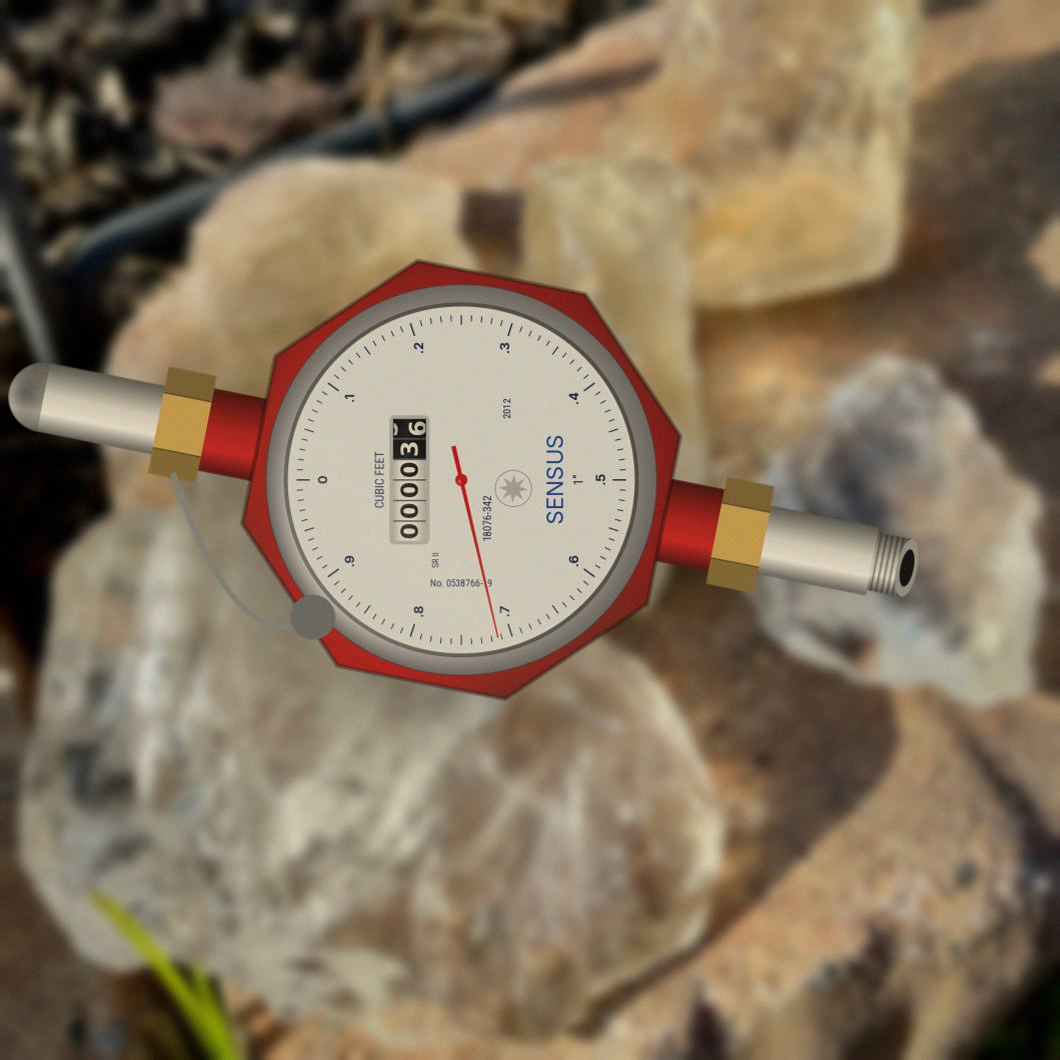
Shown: 35.71 ft³
